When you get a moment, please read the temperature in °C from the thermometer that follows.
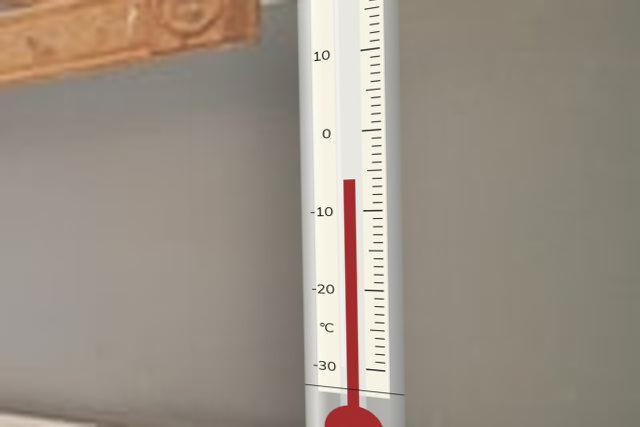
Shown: -6 °C
